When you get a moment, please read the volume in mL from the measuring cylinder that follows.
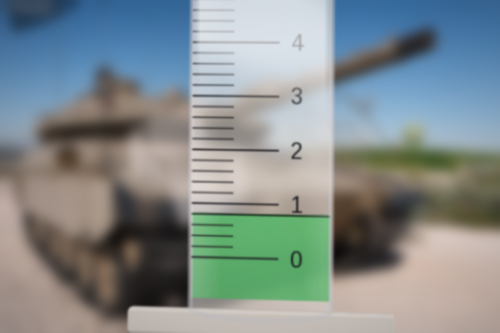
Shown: 0.8 mL
